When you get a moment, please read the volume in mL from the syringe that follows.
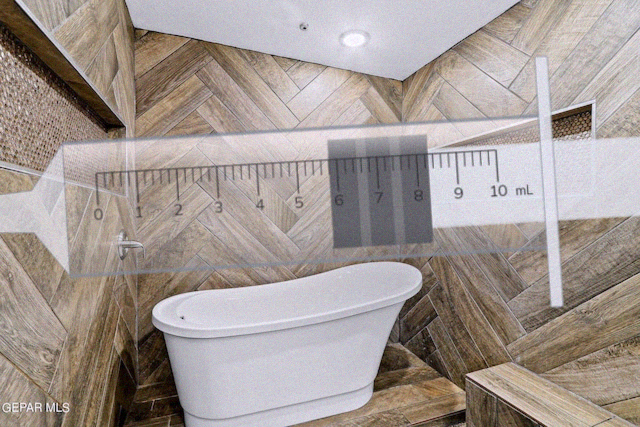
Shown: 5.8 mL
